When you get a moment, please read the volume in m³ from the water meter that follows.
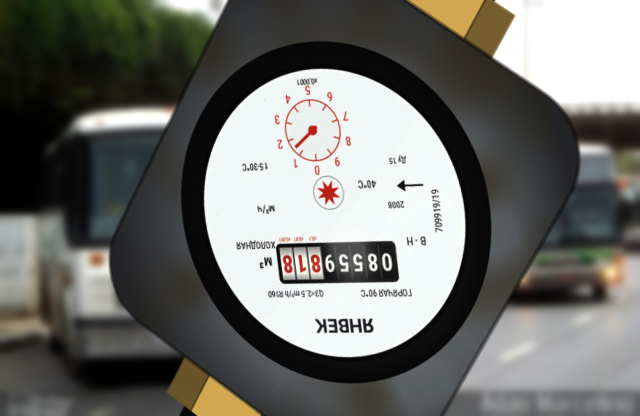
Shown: 8559.8181 m³
